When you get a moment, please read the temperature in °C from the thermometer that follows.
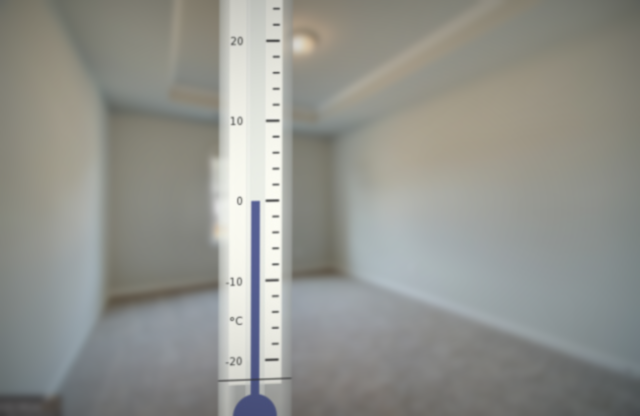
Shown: 0 °C
